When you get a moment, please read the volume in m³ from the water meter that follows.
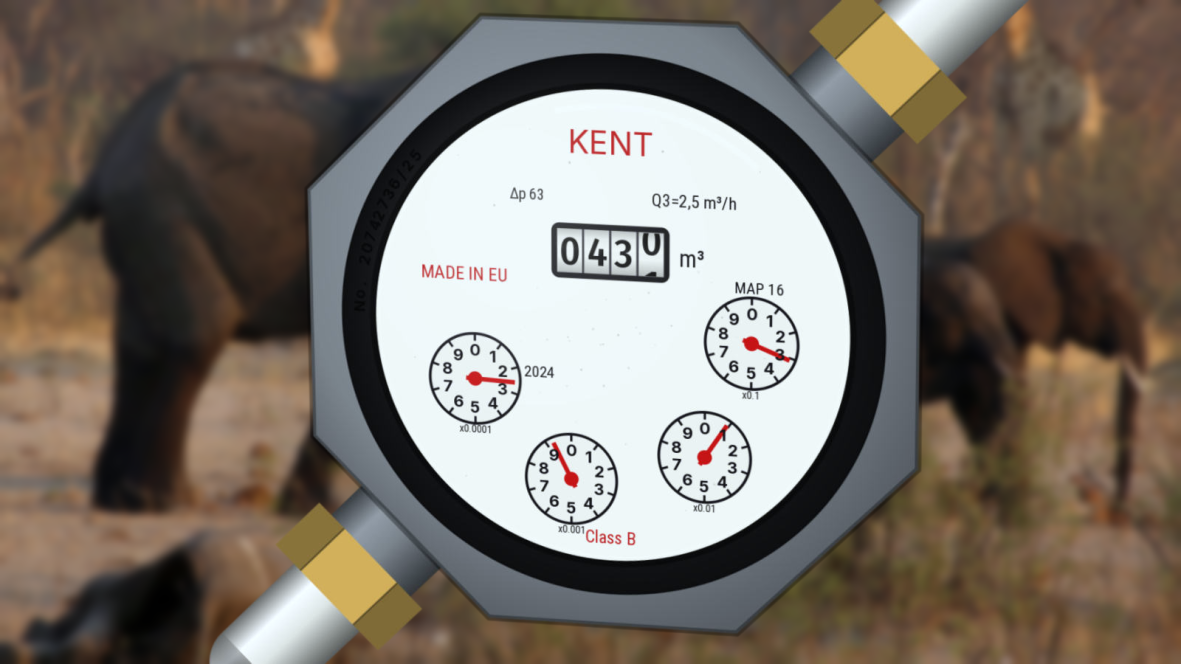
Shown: 430.3092 m³
